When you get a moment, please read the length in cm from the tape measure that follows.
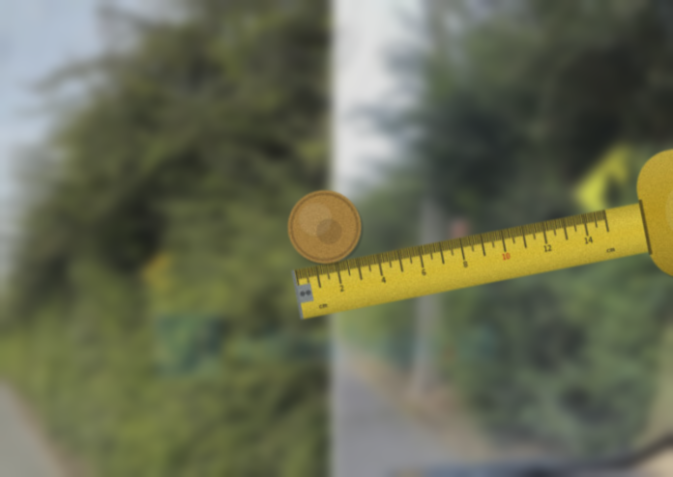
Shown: 3.5 cm
